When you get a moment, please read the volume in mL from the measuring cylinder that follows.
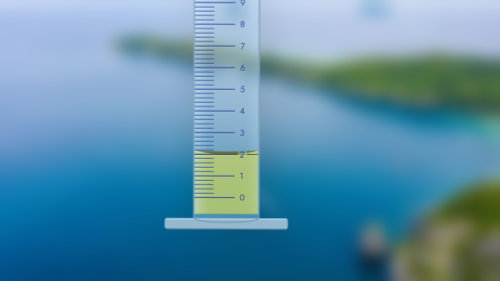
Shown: 2 mL
